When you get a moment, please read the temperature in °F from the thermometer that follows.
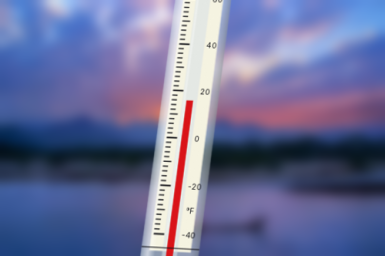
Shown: 16 °F
